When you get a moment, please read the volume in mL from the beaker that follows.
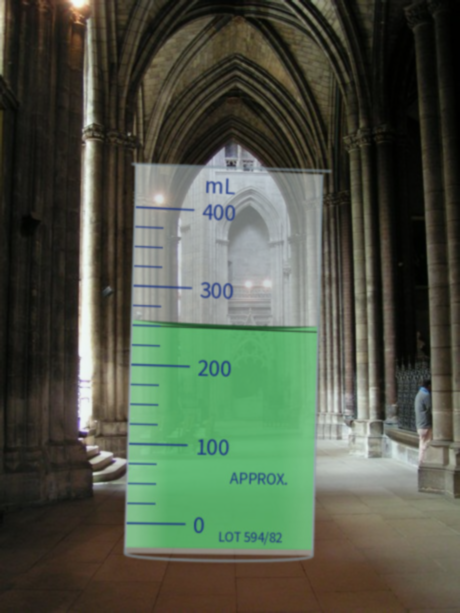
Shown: 250 mL
